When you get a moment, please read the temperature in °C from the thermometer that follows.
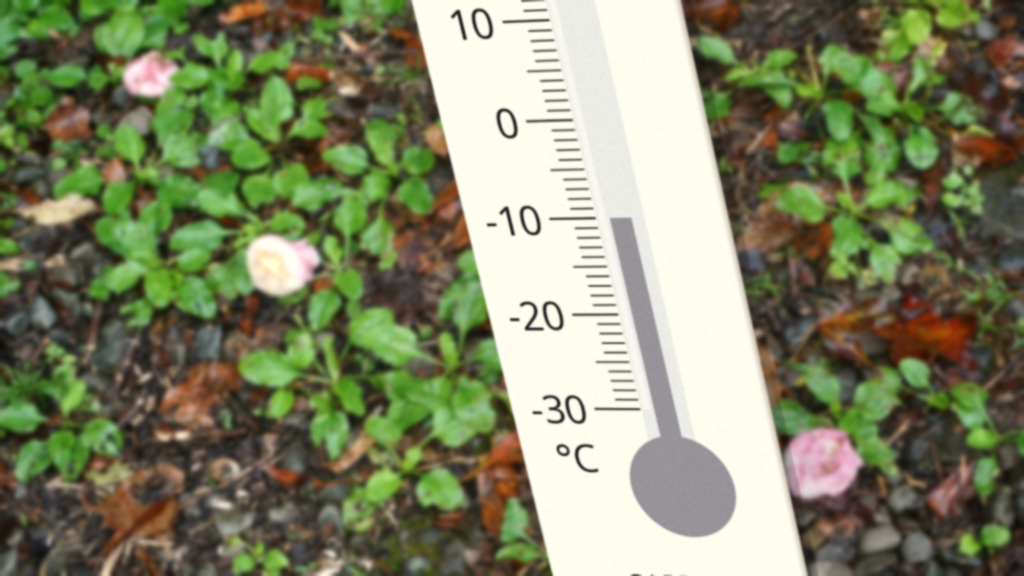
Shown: -10 °C
